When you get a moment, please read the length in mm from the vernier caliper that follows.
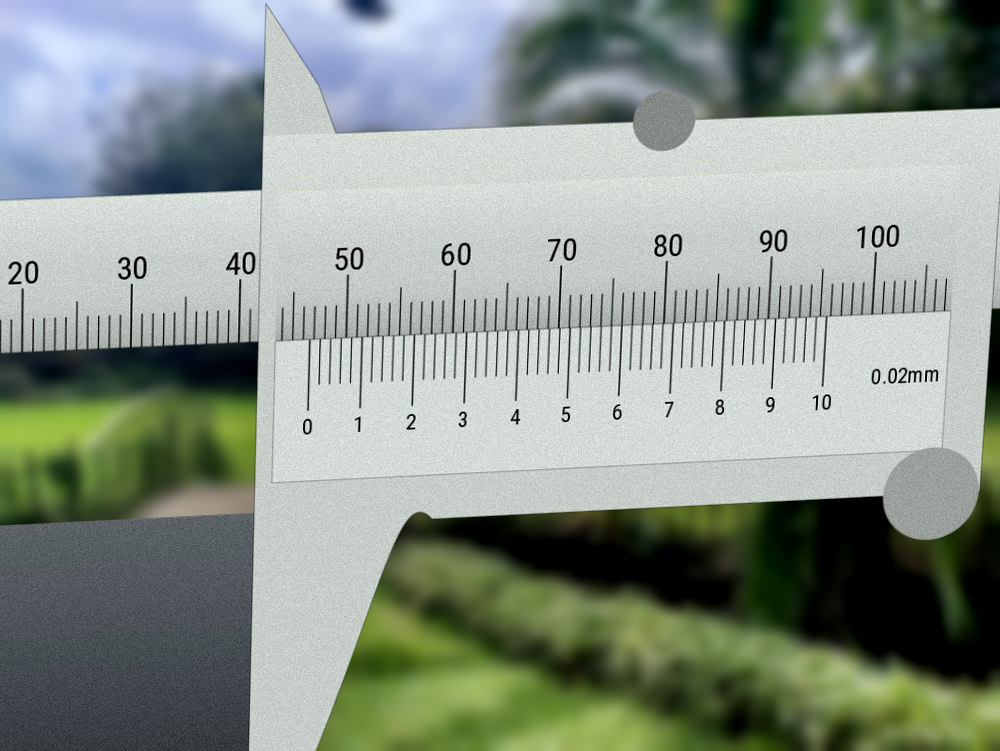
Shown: 46.6 mm
